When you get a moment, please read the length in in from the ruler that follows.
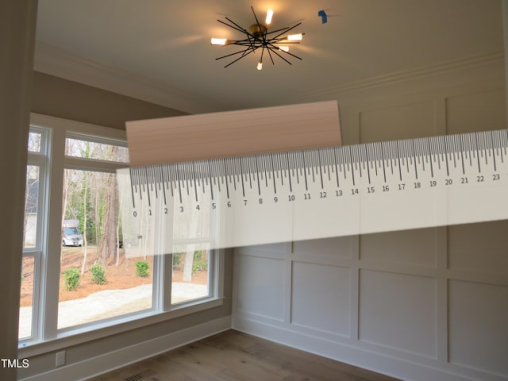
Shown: 13.5 in
